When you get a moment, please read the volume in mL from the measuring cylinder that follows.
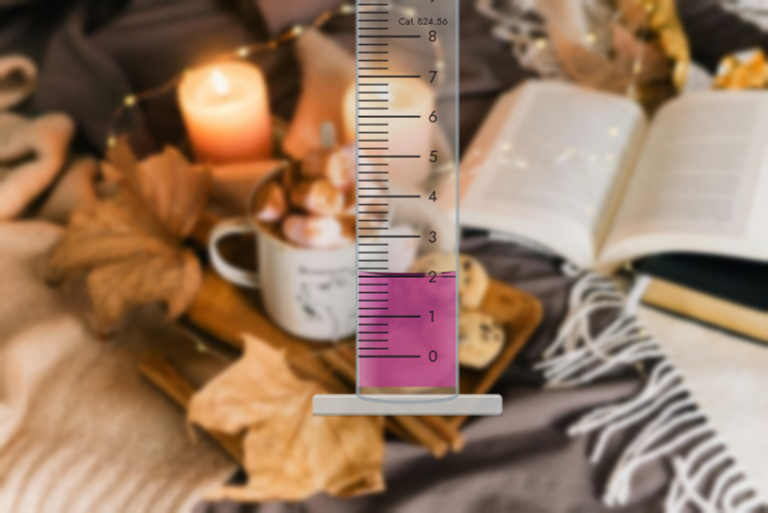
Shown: 2 mL
